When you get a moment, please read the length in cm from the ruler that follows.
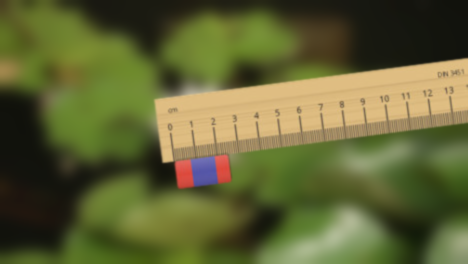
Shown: 2.5 cm
